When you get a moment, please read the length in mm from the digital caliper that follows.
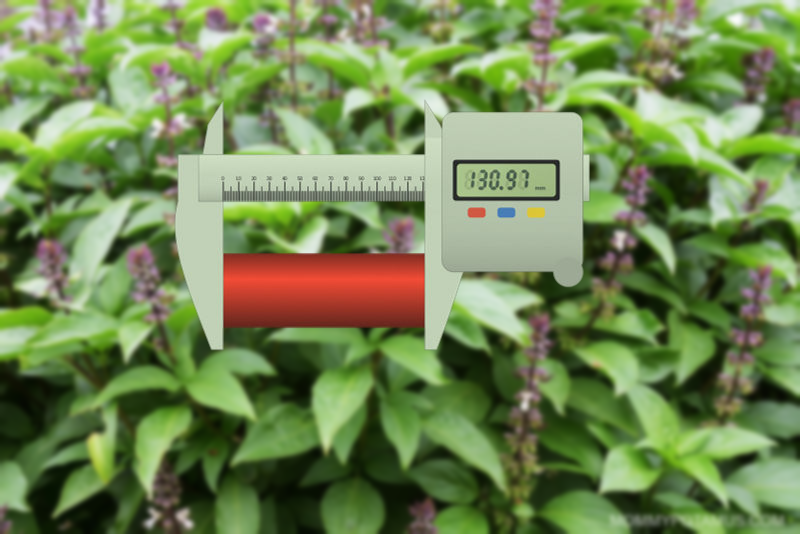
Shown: 130.97 mm
